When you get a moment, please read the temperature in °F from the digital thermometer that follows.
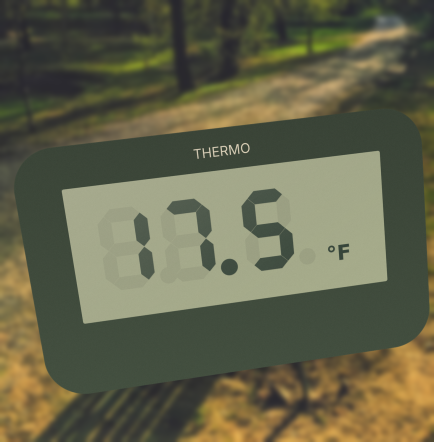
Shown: 17.5 °F
